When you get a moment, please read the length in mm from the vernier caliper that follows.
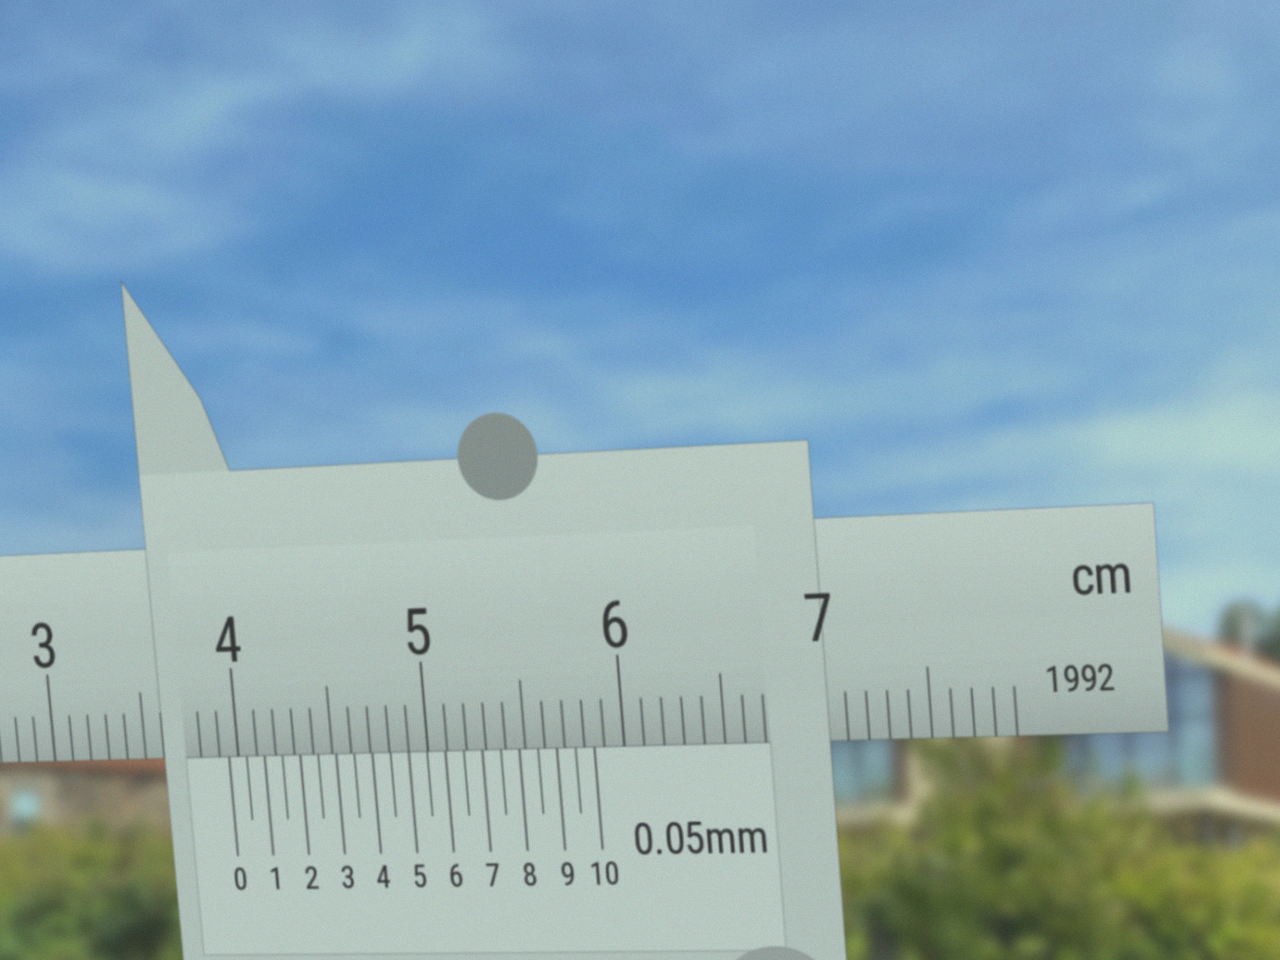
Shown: 39.5 mm
